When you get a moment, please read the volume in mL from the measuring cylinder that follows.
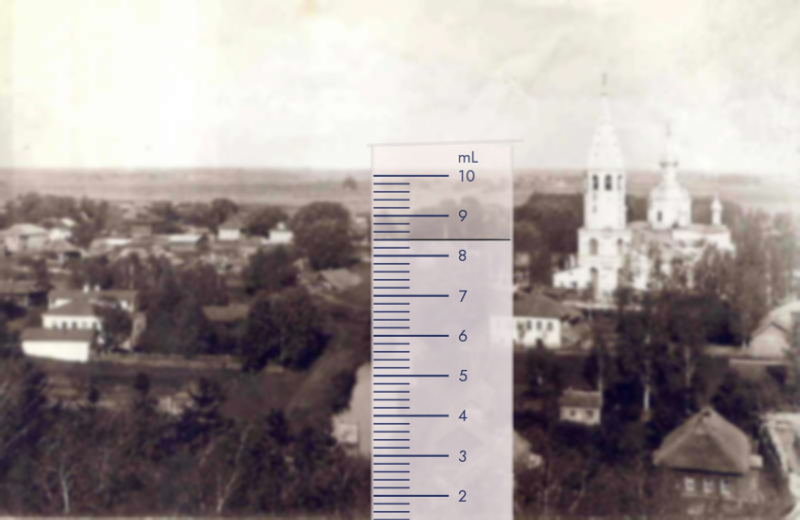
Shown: 8.4 mL
